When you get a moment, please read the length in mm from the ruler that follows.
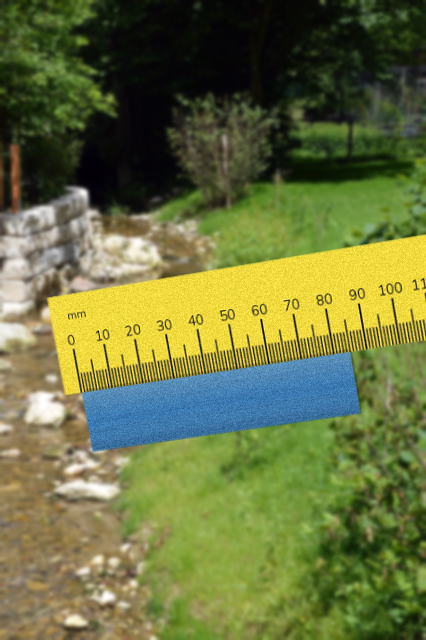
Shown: 85 mm
